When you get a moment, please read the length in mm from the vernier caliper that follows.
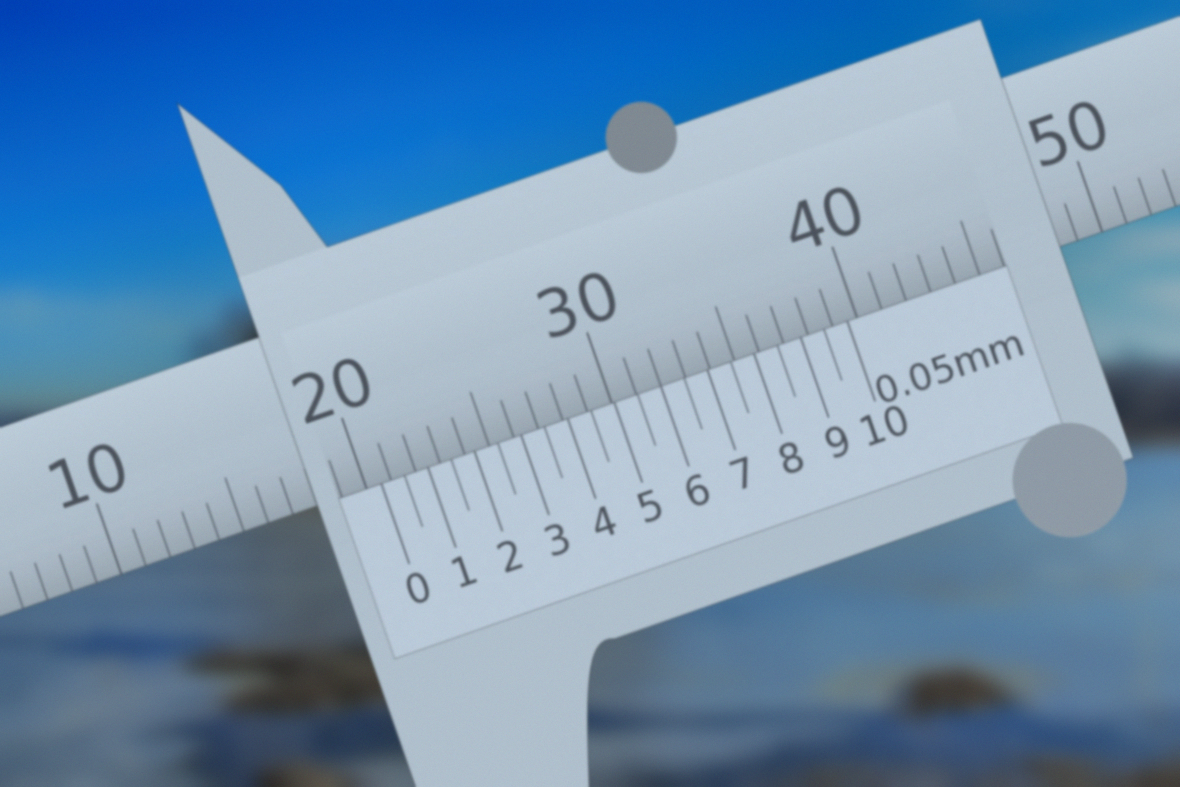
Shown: 20.6 mm
